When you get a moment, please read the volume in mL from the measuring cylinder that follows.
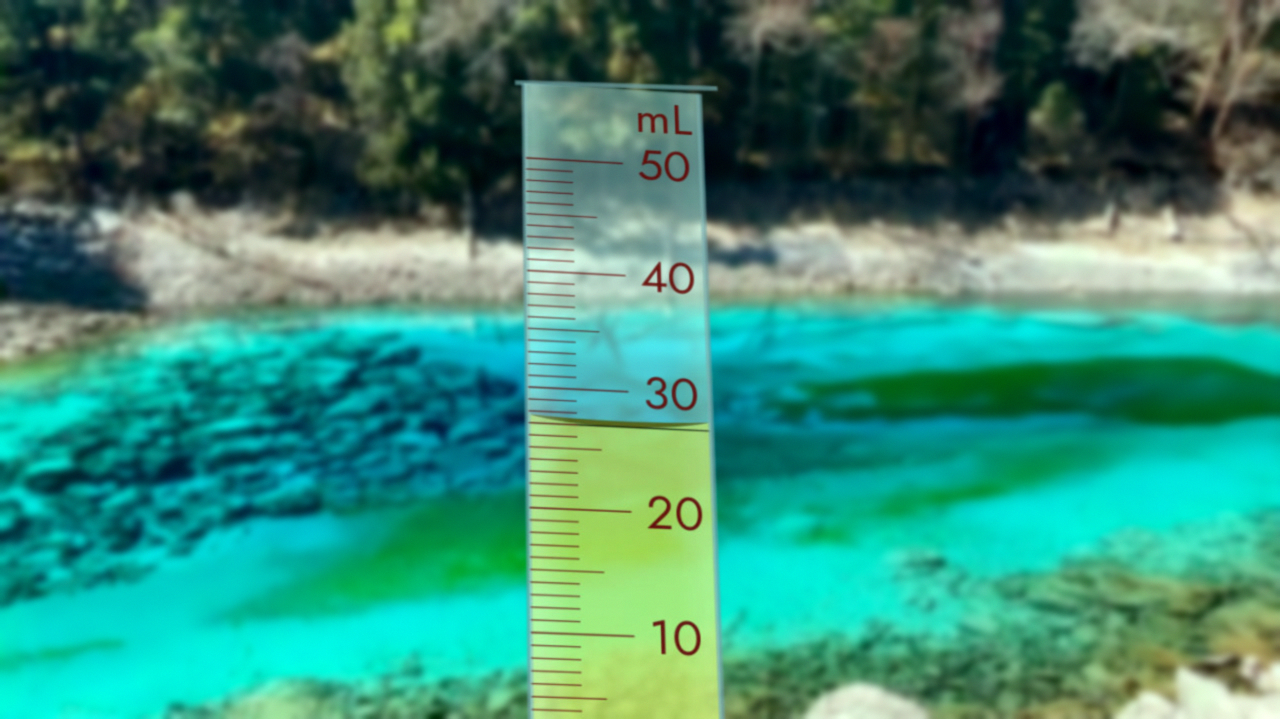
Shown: 27 mL
